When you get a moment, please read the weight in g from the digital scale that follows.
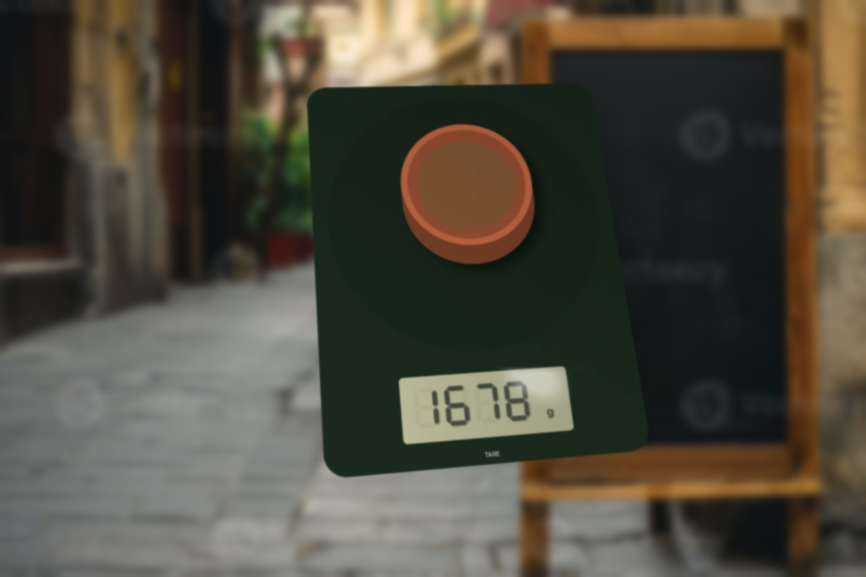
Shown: 1678 g
